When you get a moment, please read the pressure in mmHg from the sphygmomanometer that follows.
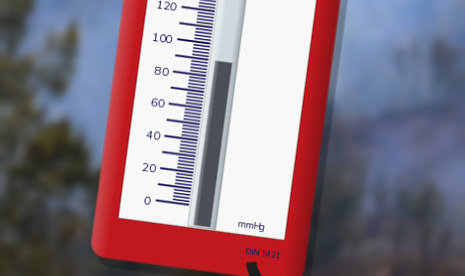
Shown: 90 mmHg
